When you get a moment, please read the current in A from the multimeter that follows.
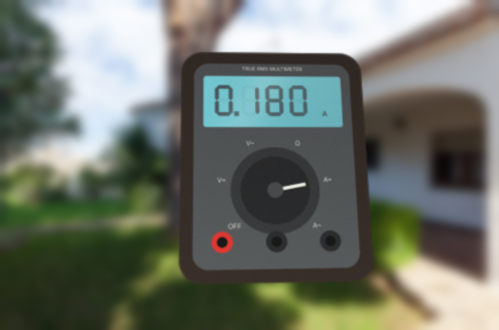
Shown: 0.180 A
